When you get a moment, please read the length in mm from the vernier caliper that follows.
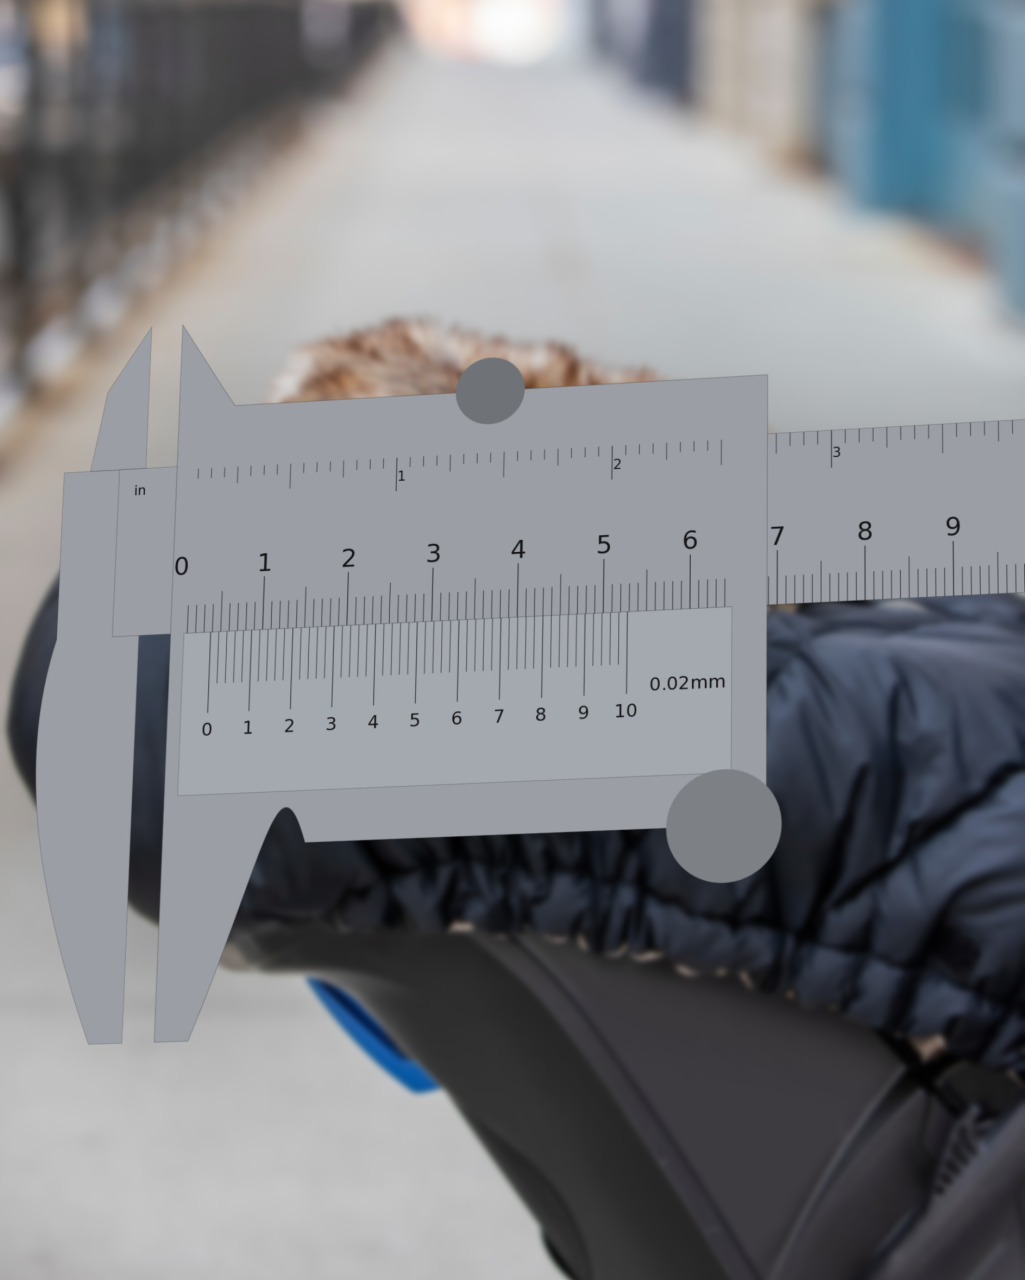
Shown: 3.8 mm
